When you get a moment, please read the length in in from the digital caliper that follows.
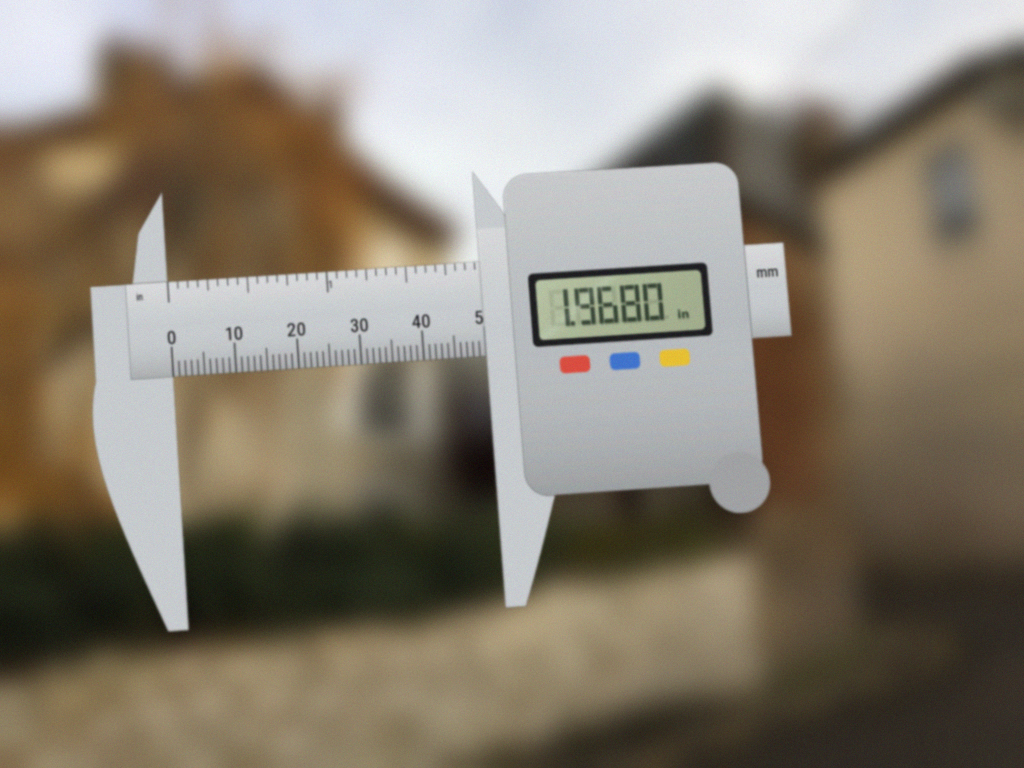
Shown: 1.9680 in
